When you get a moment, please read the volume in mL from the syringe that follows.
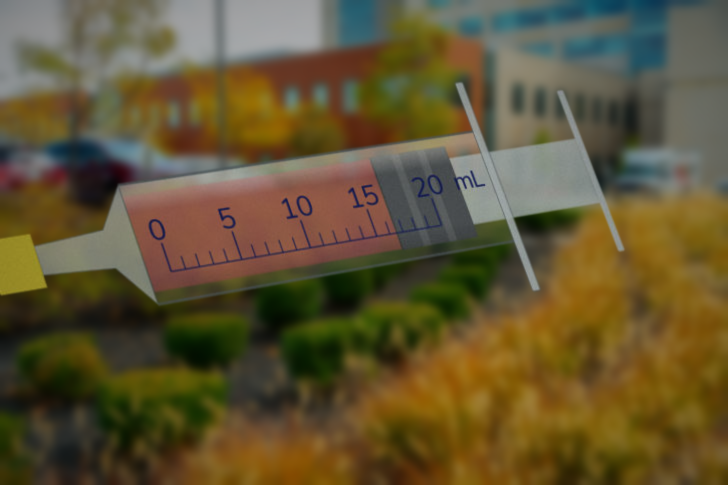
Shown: 16.5 mL
